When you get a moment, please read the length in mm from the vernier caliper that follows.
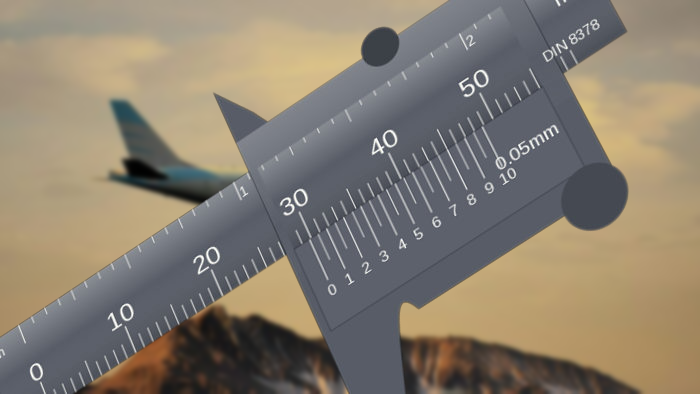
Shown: 29.8 mm
